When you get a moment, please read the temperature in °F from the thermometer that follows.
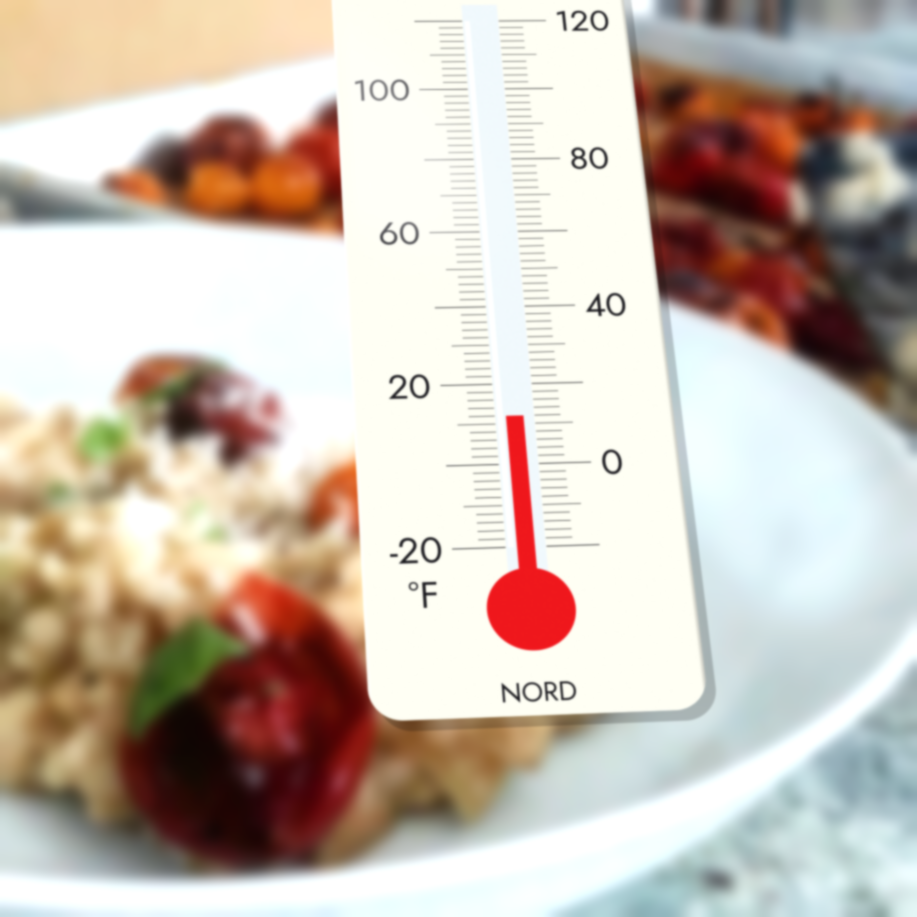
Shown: 12 °F
